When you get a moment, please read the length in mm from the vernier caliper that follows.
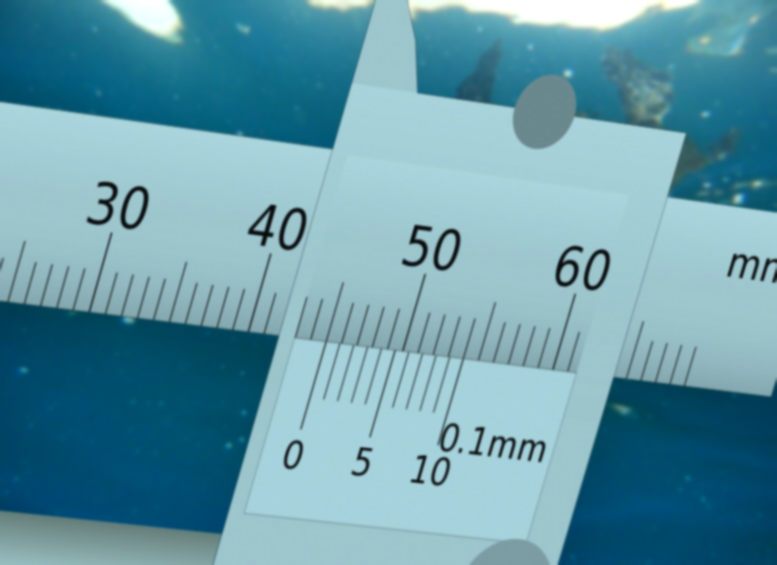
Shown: 45.0 mm
